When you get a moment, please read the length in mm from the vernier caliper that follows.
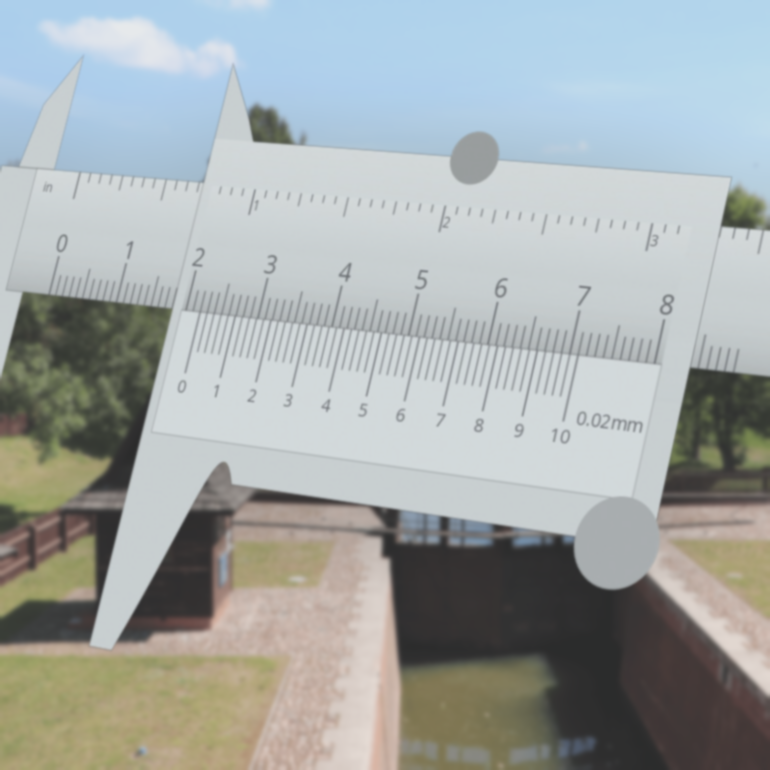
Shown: 22.0 mm
